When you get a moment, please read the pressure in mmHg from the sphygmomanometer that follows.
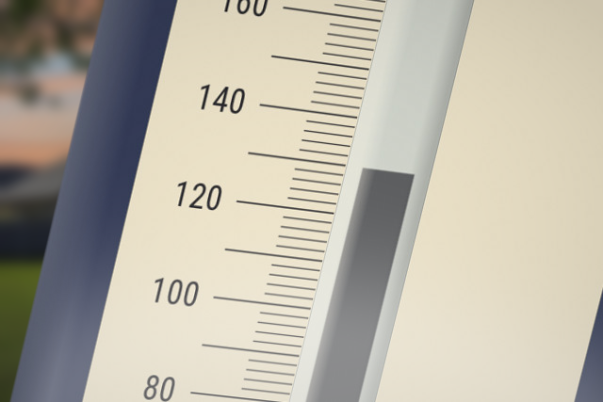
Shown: 130 mmHg
